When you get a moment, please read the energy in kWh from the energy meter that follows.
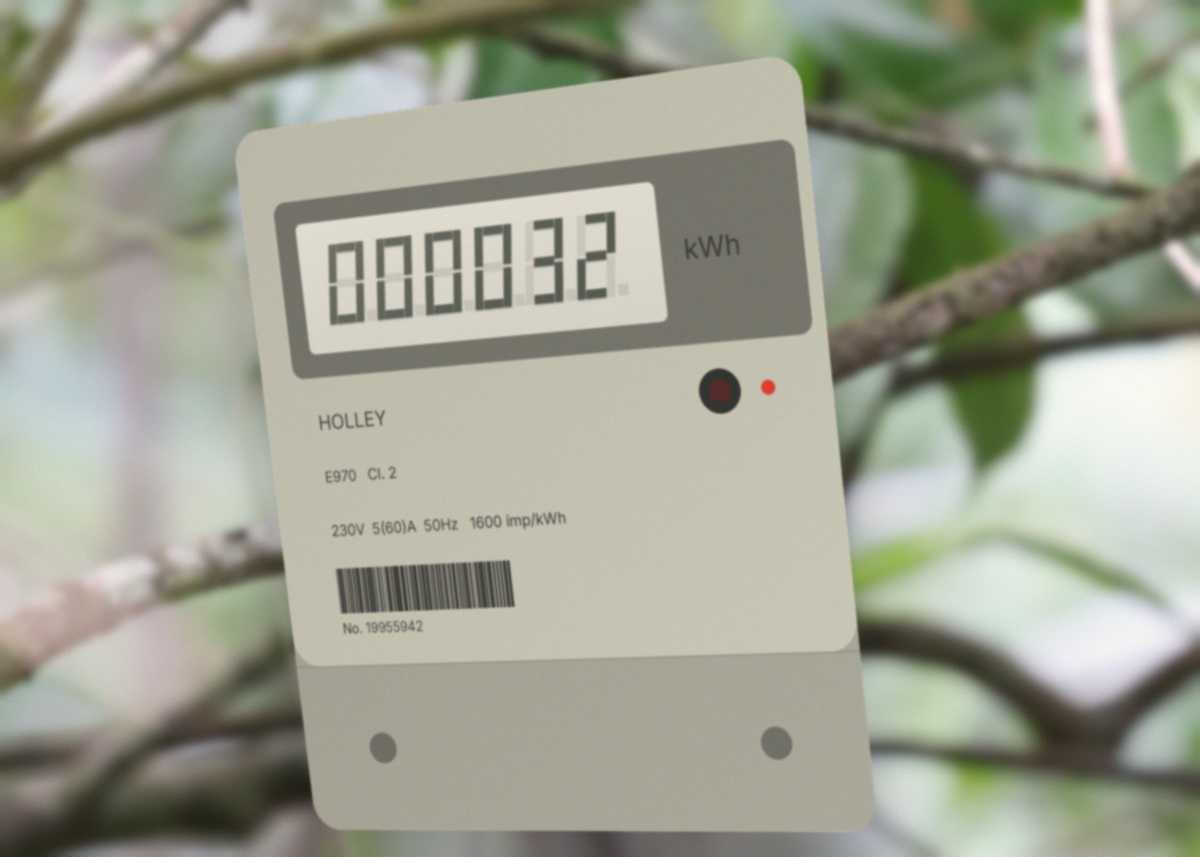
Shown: 32 kWh
